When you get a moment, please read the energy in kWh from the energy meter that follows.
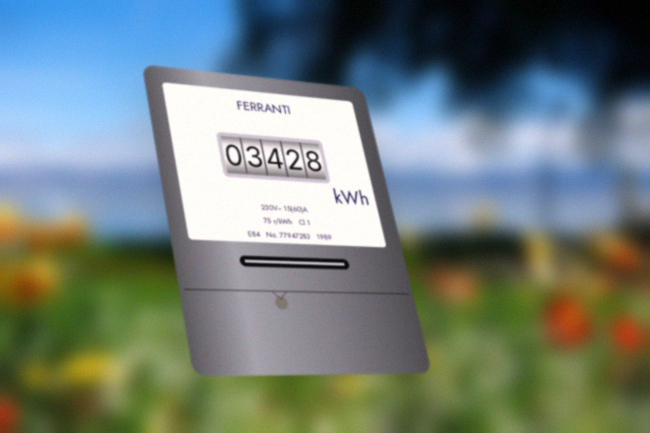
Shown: 3428 kWh
